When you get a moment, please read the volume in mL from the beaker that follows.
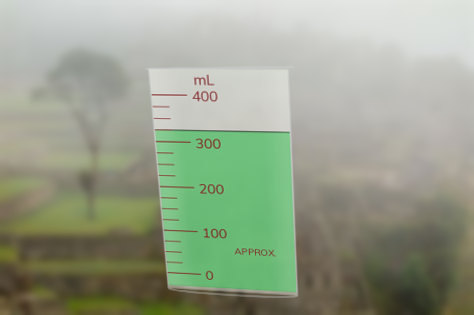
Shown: 325 mL
